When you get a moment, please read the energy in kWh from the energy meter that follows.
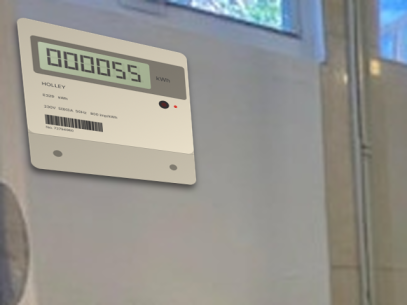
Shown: 55 kWh
